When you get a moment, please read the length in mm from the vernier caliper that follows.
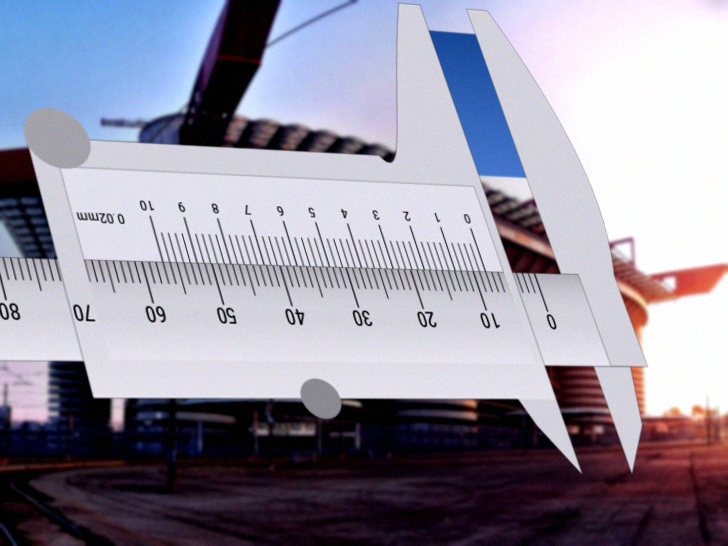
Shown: 8.0 mm
